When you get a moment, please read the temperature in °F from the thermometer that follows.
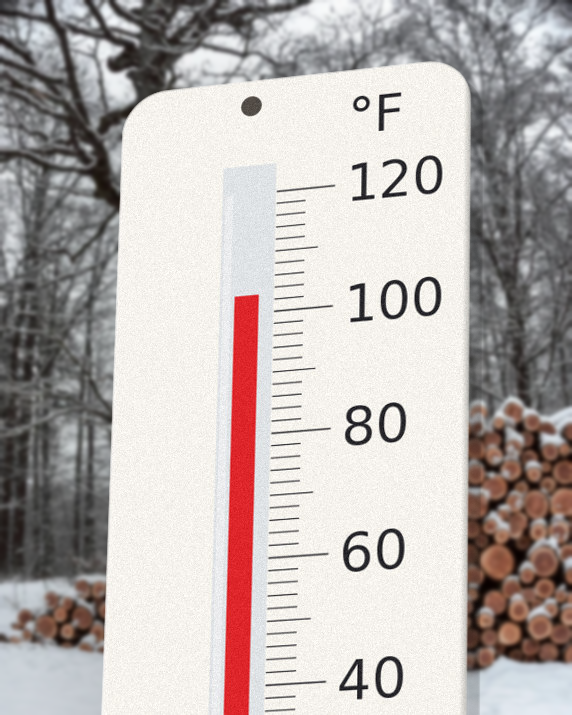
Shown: 103 °F
